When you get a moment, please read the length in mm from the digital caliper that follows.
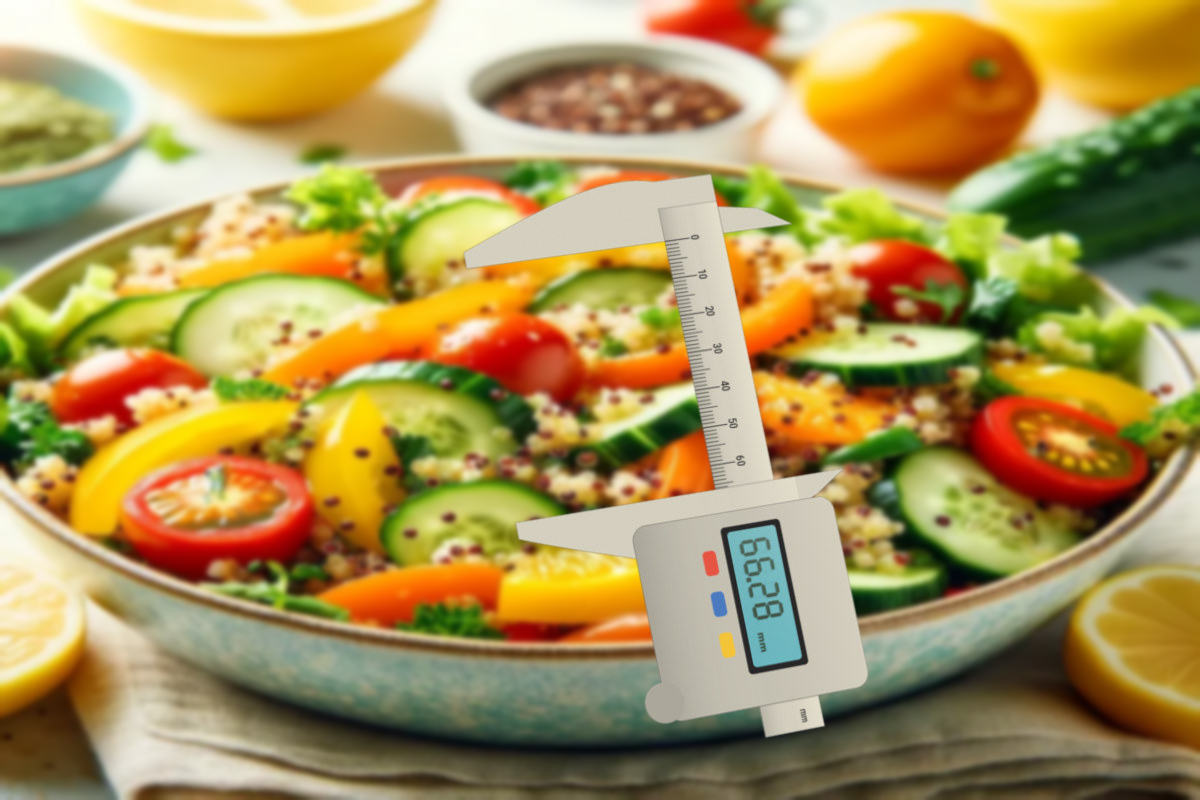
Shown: 66.28 mm
